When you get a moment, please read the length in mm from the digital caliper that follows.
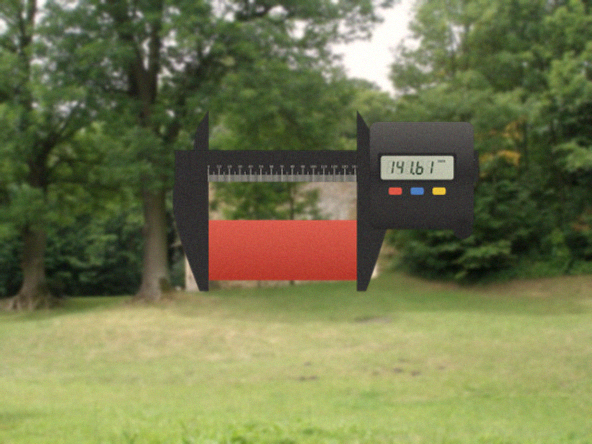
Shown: 141.61 mm
